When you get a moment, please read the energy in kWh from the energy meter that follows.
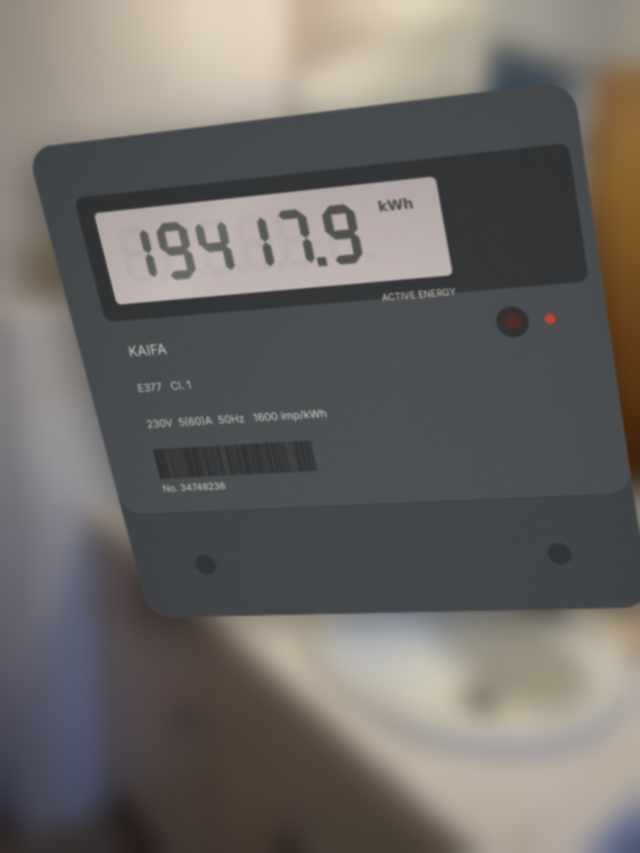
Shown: 19417.9 kWh
